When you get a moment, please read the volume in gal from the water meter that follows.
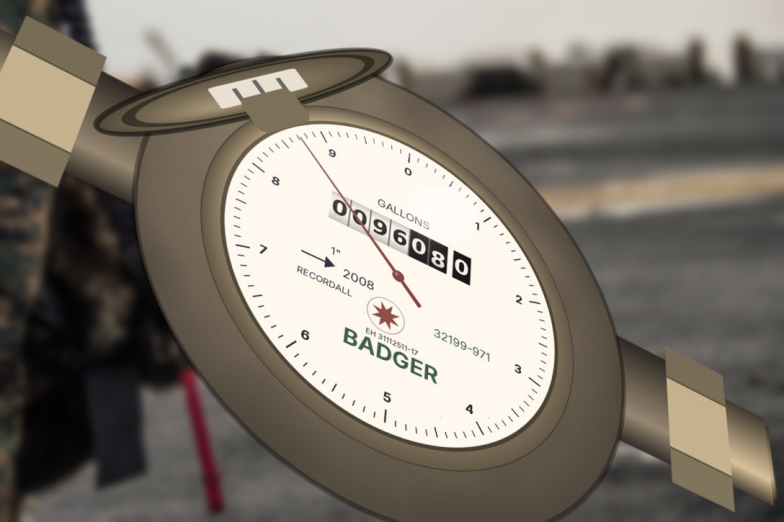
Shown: 96078.7 gal
